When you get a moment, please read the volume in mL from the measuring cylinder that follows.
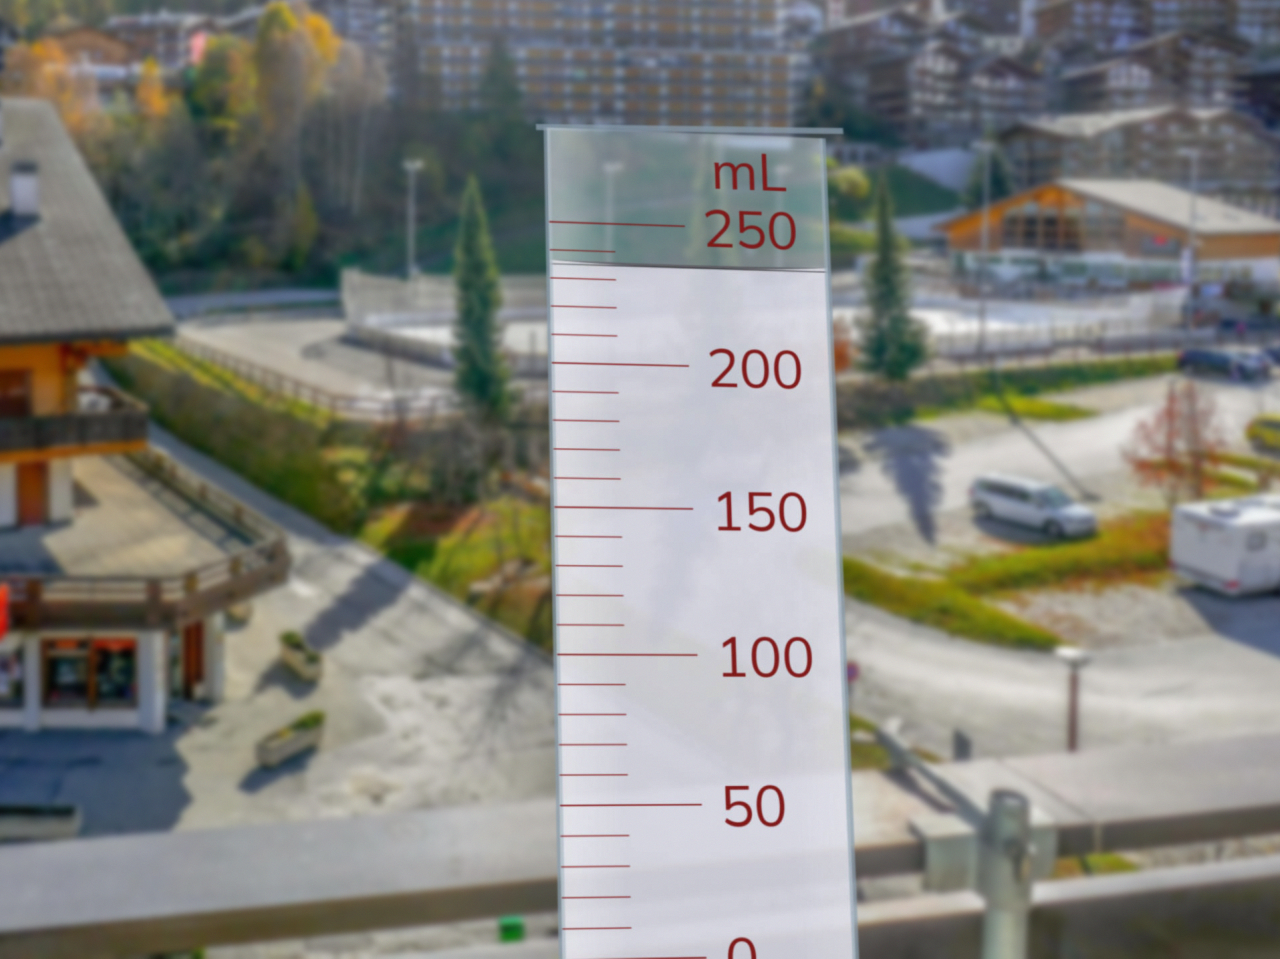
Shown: 235 mL
